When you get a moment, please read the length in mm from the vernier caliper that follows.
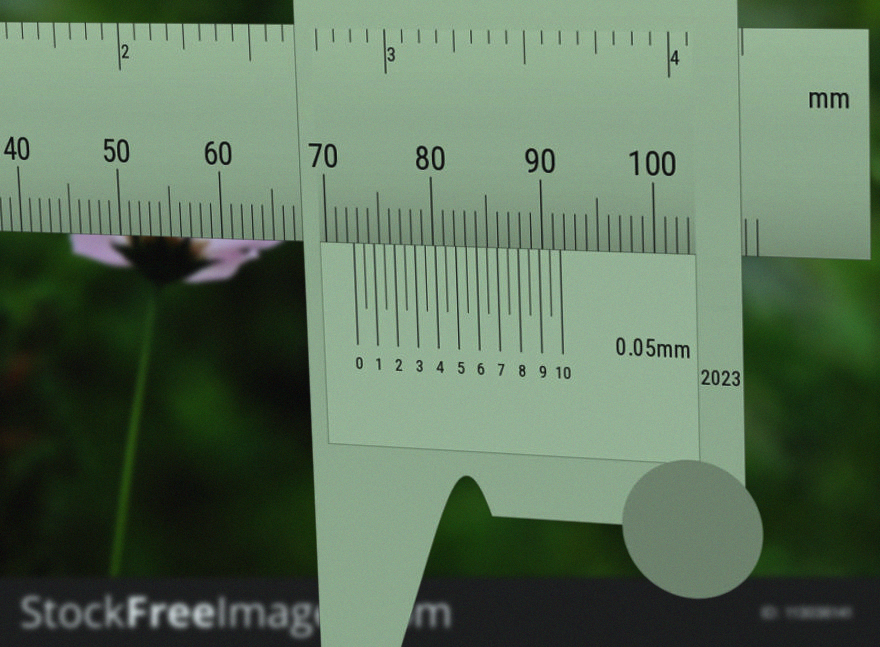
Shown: 72.6 mm
